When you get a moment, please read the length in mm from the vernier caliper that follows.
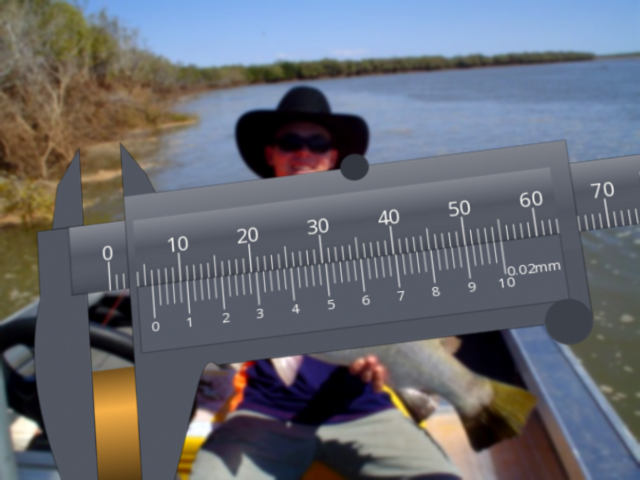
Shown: 6.0 mm
